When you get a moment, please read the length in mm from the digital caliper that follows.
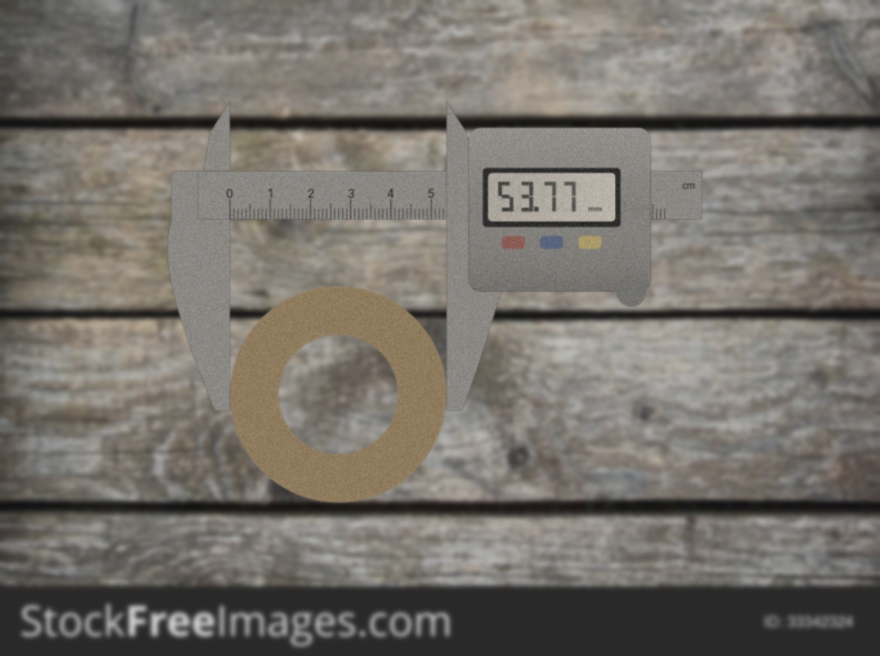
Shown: 53.77 mm
